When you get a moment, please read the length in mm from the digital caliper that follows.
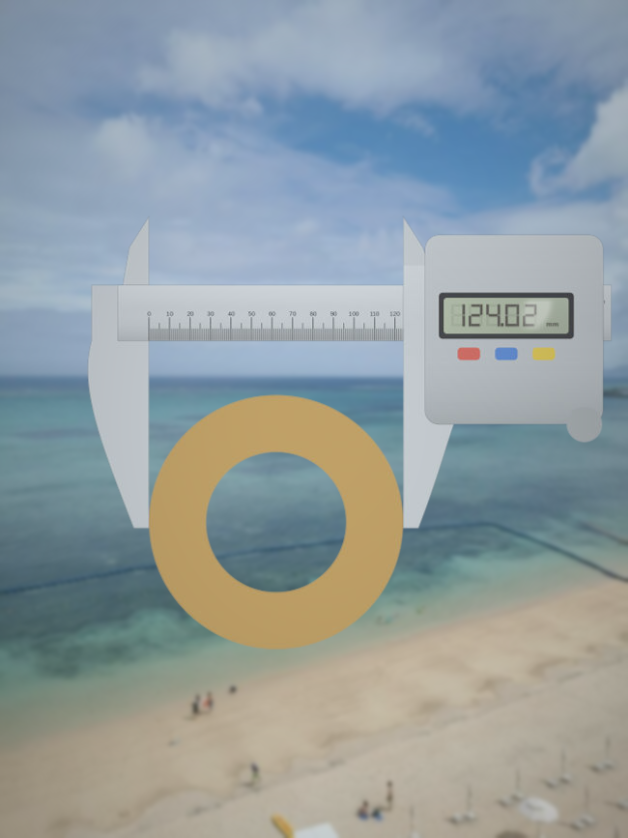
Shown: 124.02 mm
